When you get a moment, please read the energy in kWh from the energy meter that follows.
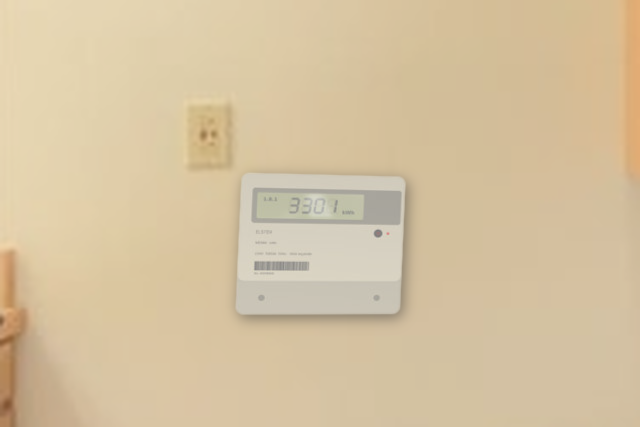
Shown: 3301 kWh
